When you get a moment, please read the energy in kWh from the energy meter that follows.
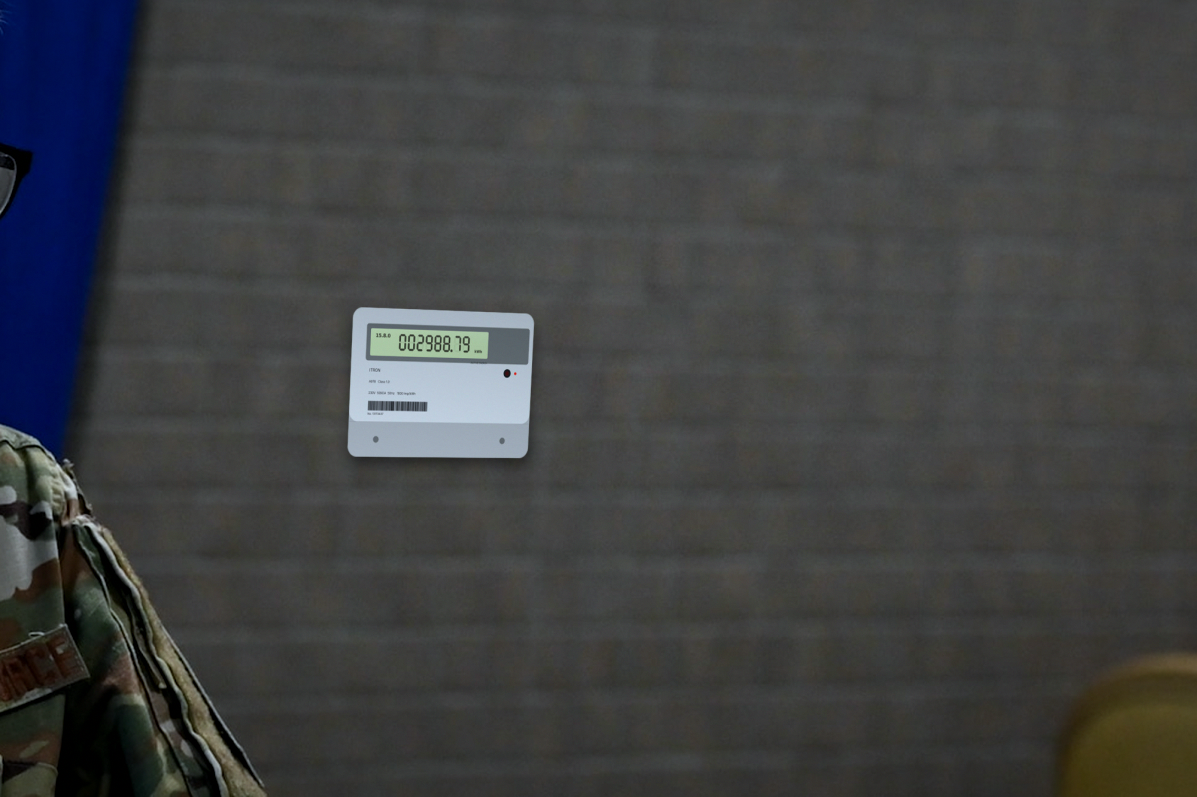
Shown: 2988.79 kWh
